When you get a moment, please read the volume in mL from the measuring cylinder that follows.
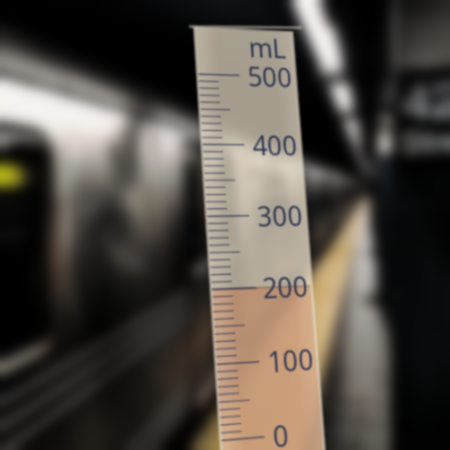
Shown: 200 mL
